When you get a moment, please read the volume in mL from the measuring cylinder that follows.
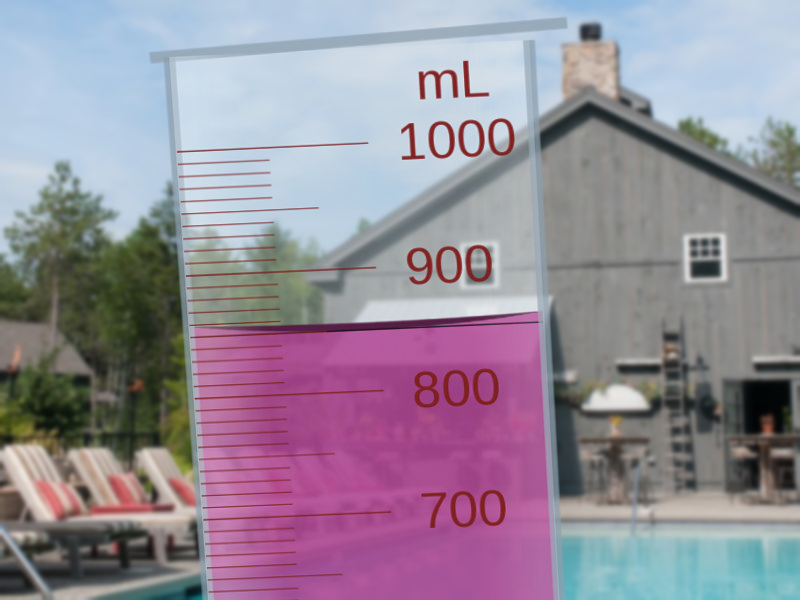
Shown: 850 mL
